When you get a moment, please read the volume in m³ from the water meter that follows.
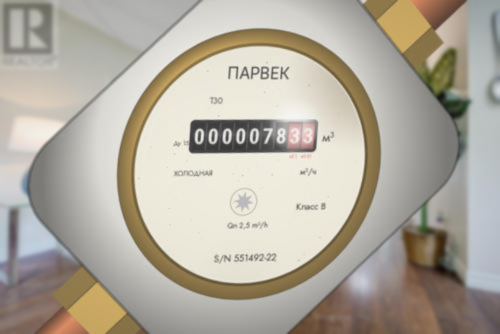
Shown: 78.33 m³
